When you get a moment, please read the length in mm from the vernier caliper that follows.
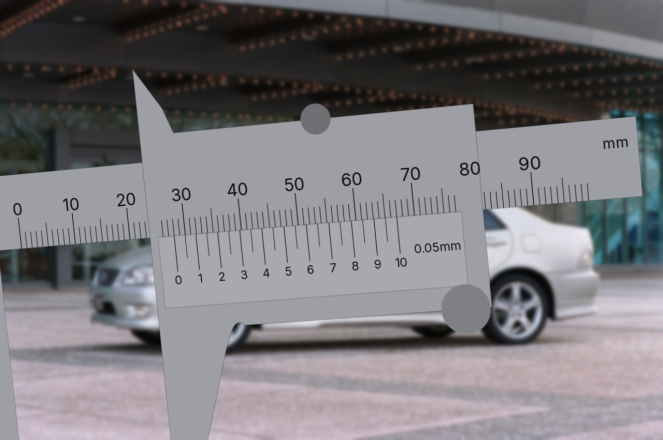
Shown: 28.0 mm
